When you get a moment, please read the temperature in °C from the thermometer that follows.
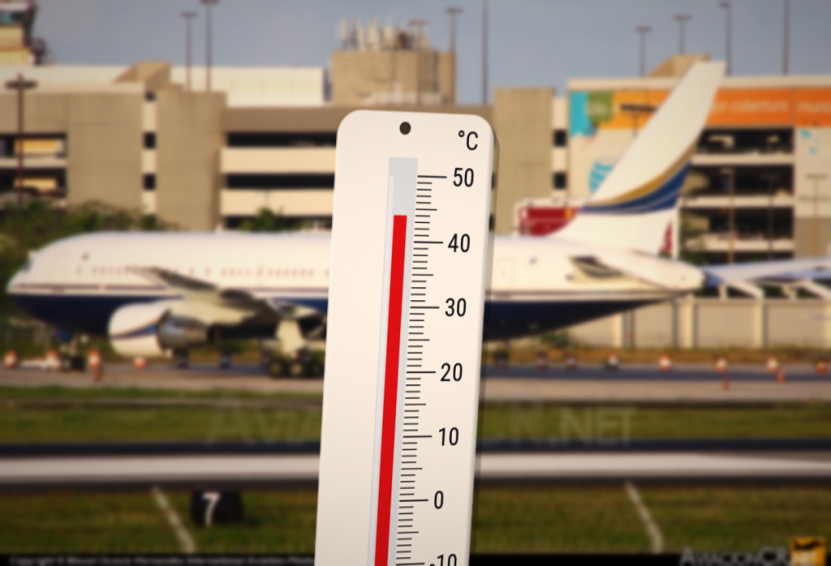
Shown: 44 °C
